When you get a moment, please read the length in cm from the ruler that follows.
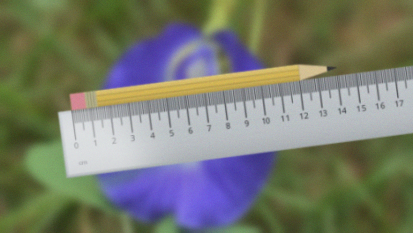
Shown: 14 cm
